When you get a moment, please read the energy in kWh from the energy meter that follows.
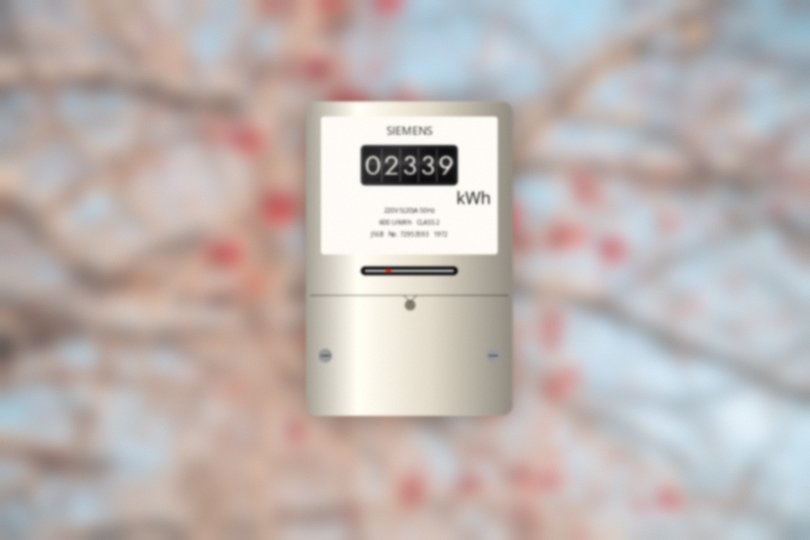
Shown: 2339 kWh
